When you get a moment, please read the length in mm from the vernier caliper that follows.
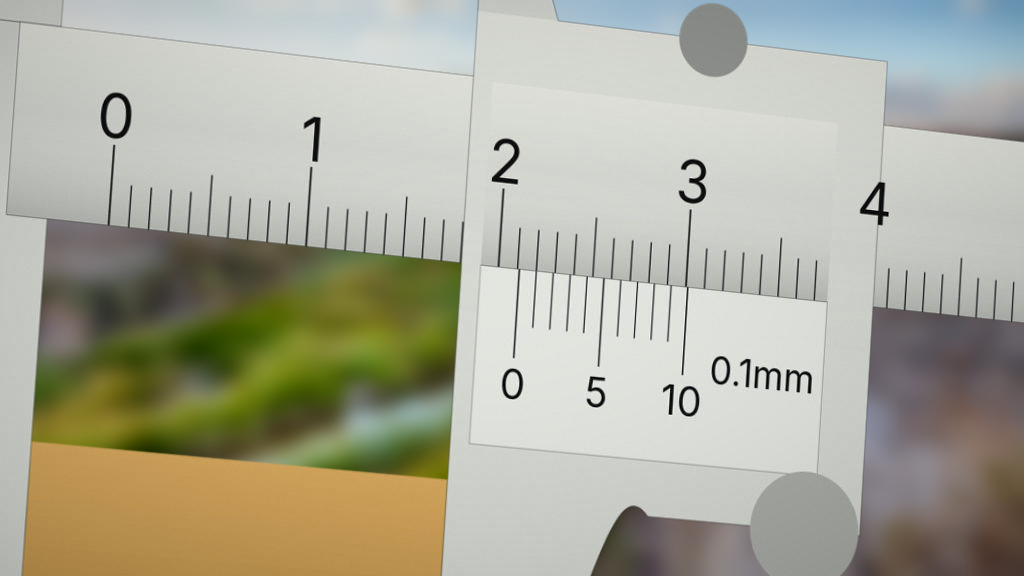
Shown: 21.1 mm
